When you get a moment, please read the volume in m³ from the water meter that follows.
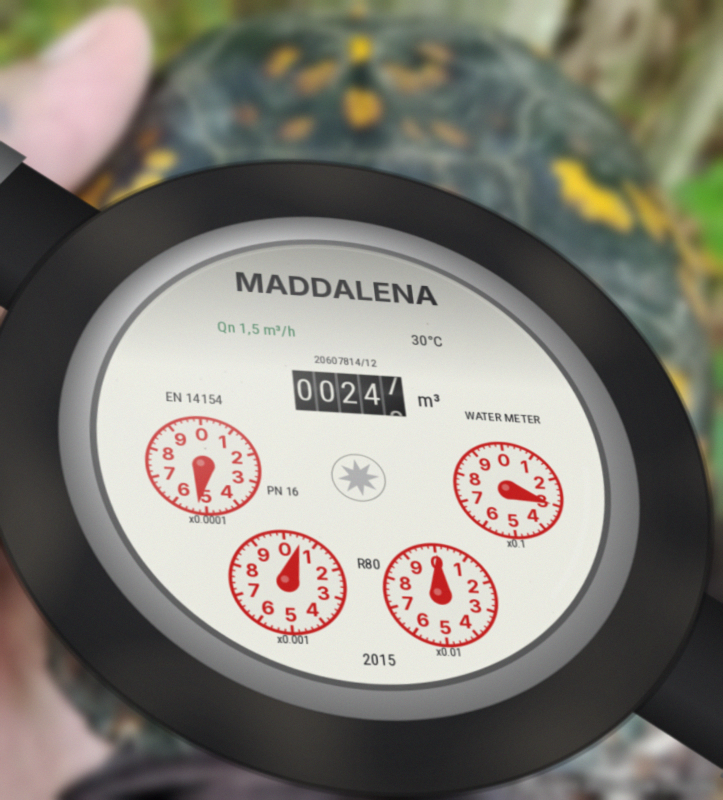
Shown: 247.3005 m³
